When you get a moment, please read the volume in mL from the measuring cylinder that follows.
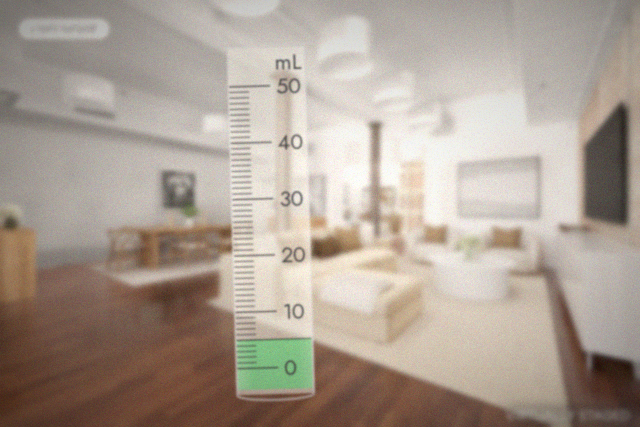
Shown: 5 mL
